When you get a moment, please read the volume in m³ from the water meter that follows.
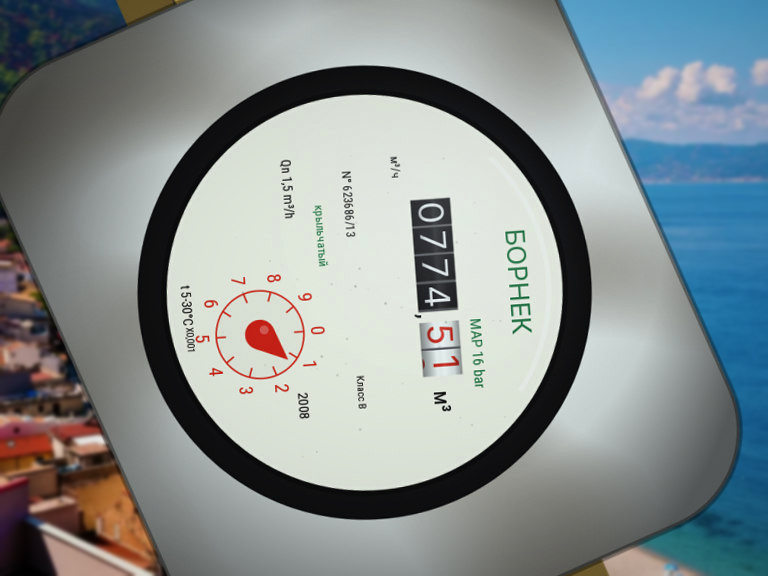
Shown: 774.511 m³
